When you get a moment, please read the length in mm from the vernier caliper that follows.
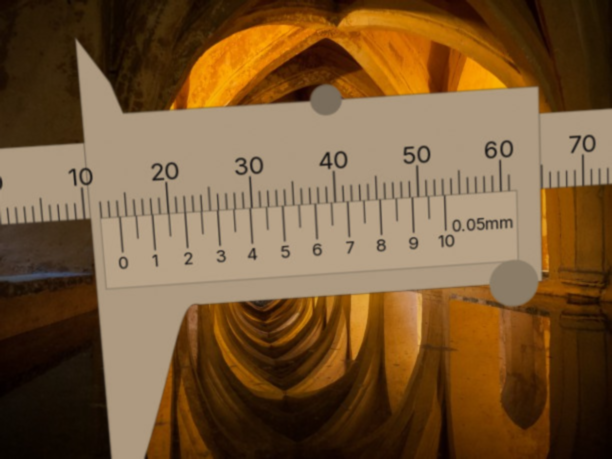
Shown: 14.2 mm
